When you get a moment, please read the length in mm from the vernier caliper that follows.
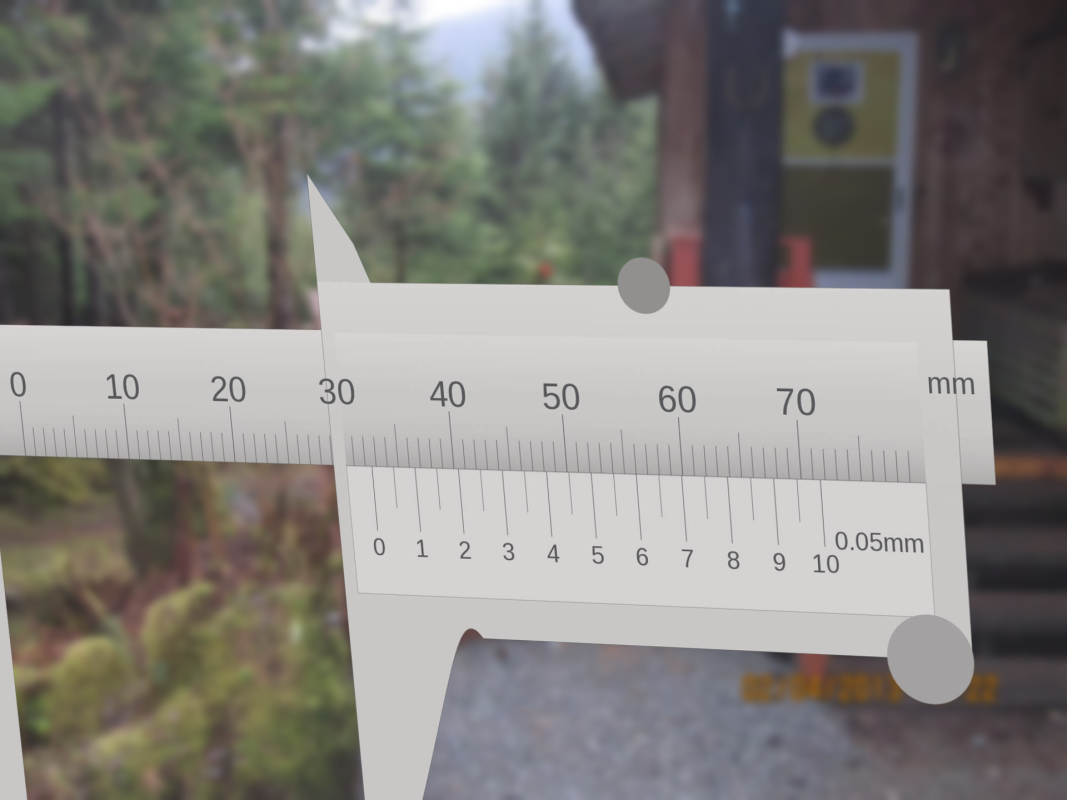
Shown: 32.6 mm
